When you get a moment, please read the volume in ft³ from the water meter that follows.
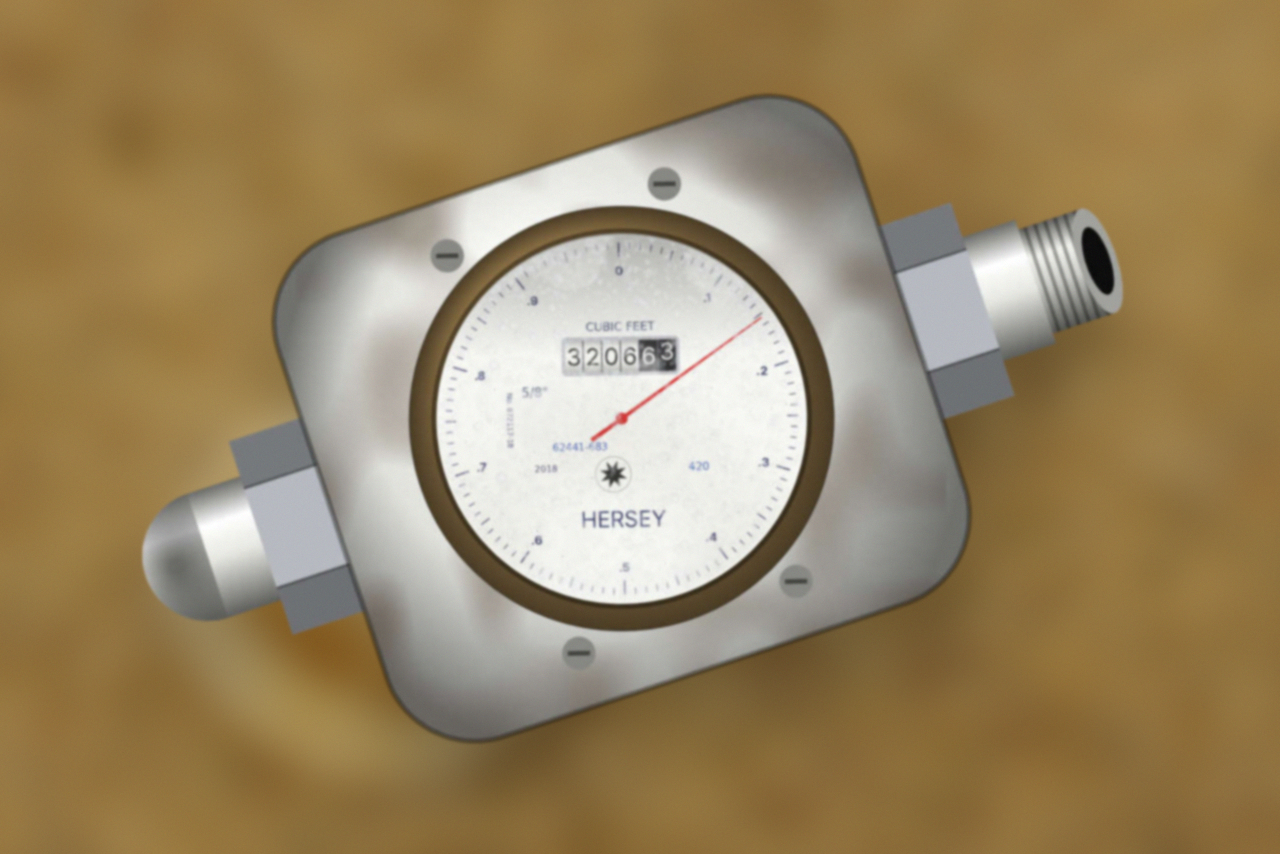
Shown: 320663.15 ft³
